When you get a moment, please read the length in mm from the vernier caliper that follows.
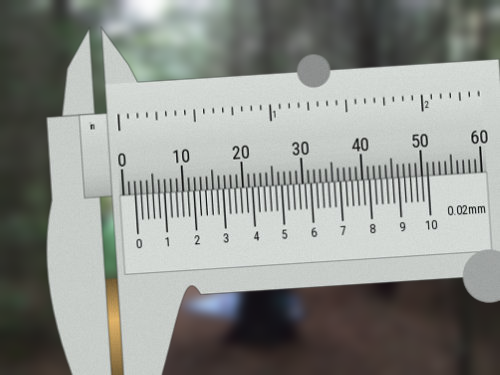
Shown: 2.0 mm
